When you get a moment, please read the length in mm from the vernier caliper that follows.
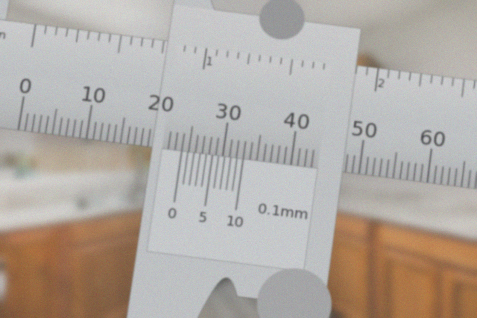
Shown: 24.0 mm
